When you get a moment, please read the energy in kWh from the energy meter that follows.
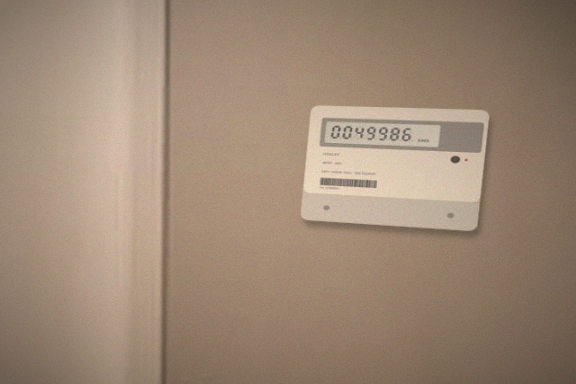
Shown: 49986 kWh
